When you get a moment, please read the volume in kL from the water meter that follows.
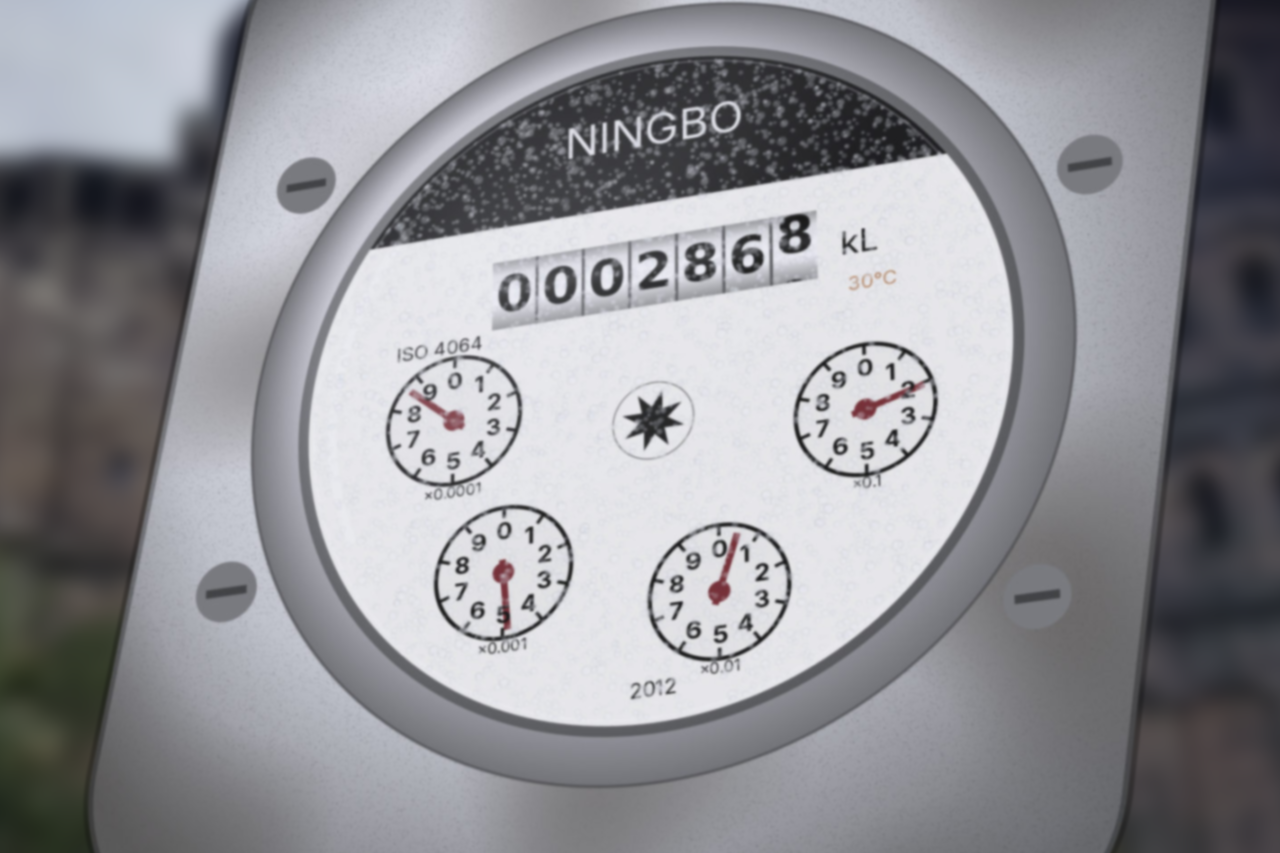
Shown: 2868.2048 kL
